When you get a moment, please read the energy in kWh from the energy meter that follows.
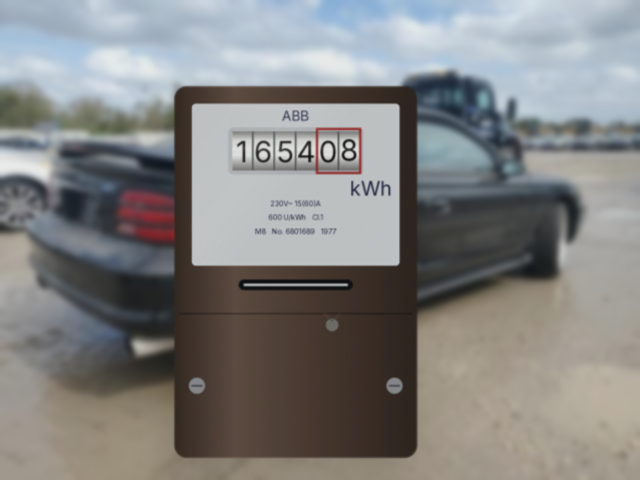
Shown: 1654.08 kWh
